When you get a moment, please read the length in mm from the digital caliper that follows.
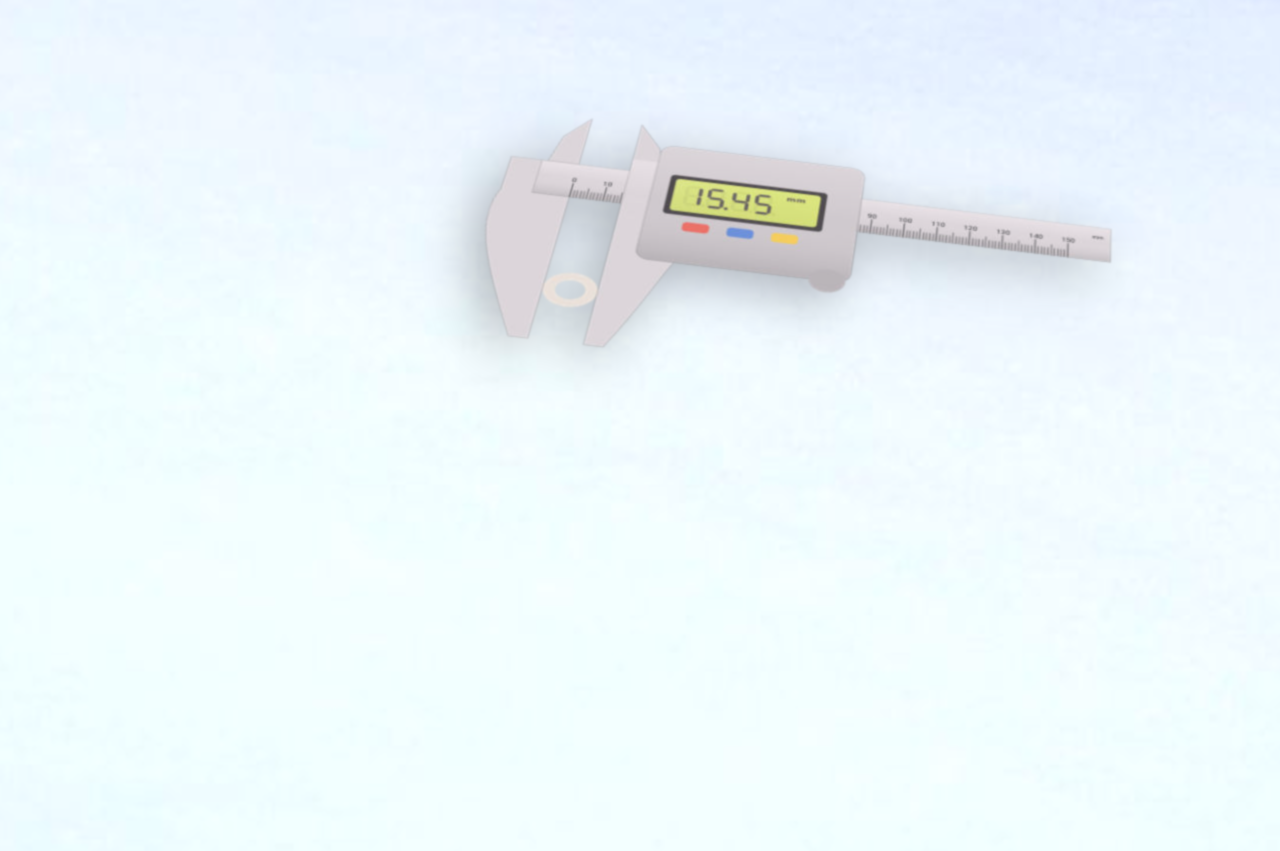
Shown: 15.45 mm
